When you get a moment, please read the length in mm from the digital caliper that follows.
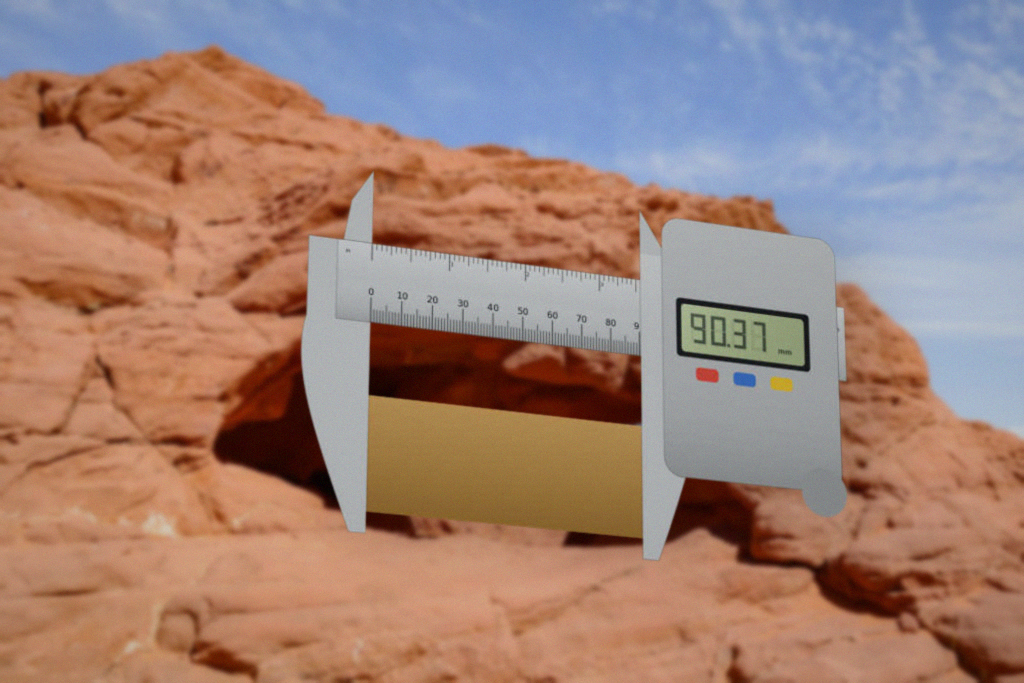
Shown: 90.37 mm
